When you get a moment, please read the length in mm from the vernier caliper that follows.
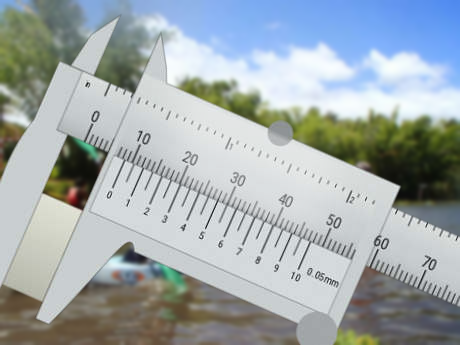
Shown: 8.5 mm
